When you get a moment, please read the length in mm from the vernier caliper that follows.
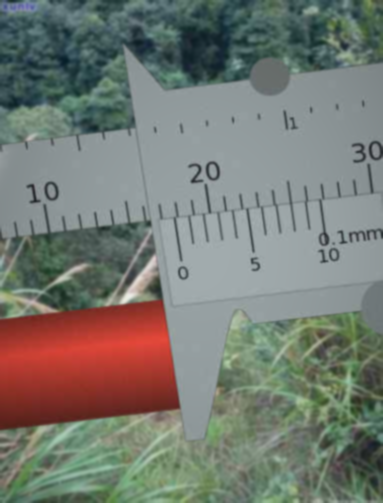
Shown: 17.8 mm
